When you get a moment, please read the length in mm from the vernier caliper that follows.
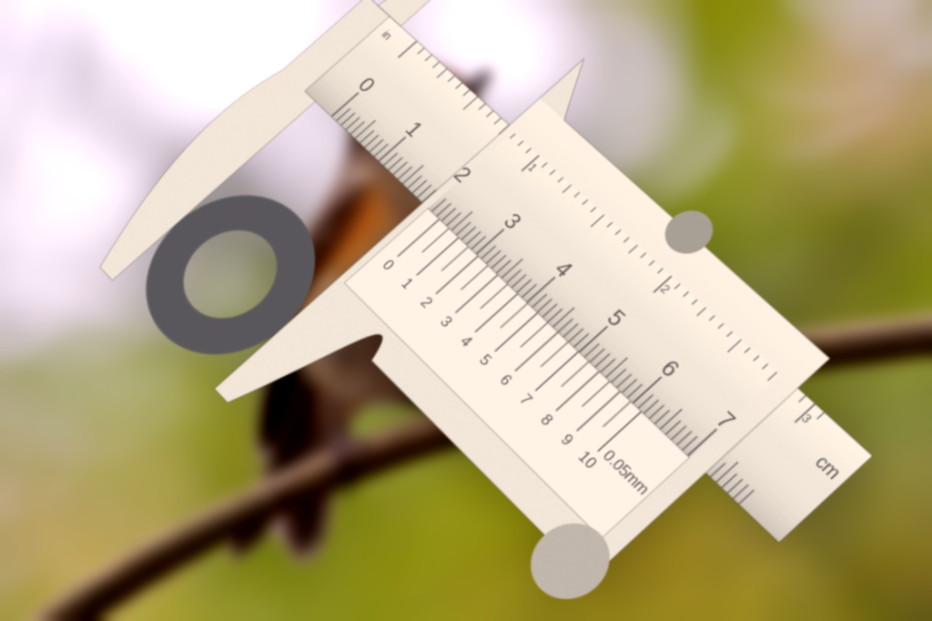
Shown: 22.6 mm
